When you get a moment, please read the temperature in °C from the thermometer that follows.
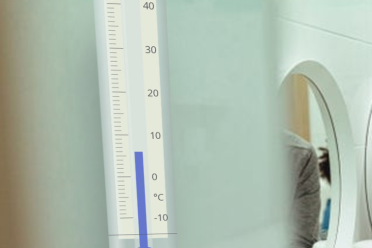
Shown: 6 °C
